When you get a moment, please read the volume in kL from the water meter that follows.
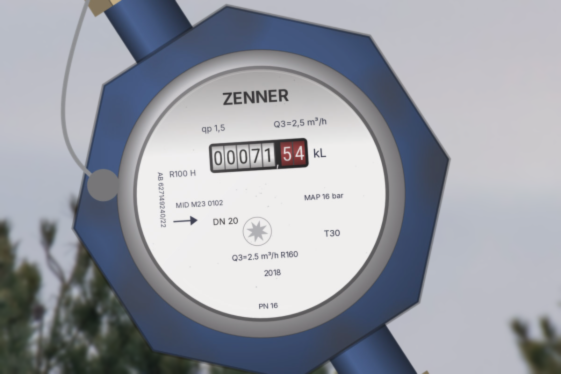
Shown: 71.54 kL
